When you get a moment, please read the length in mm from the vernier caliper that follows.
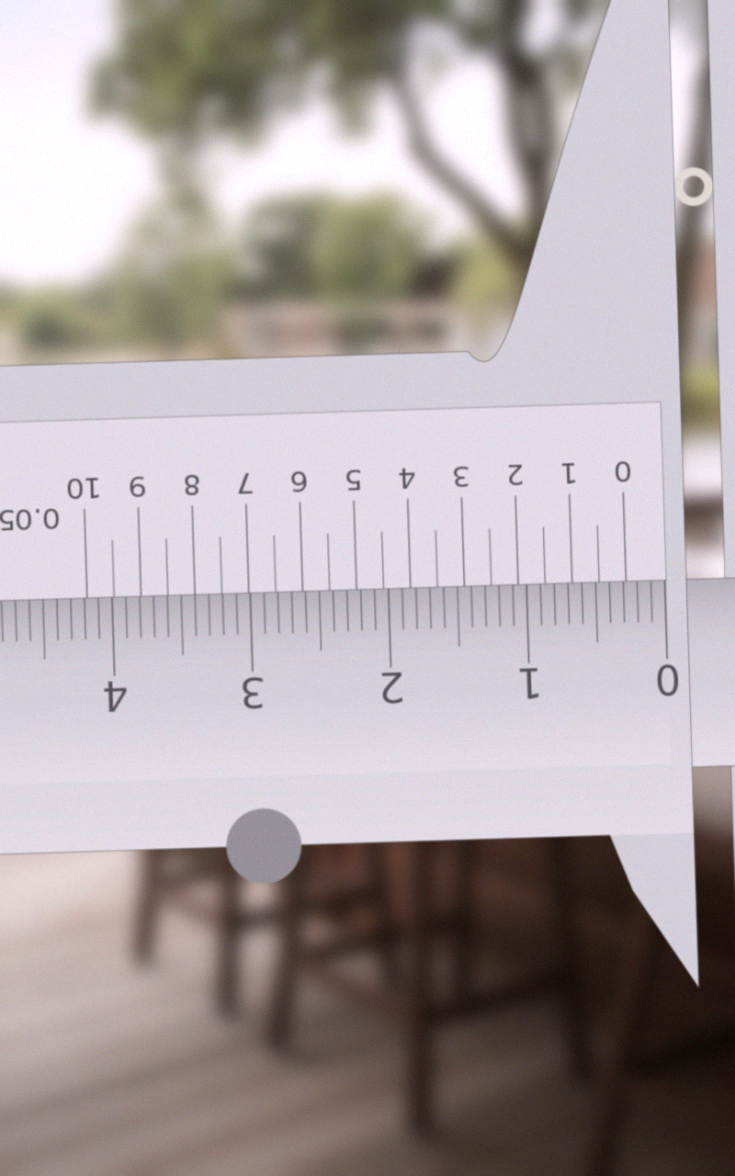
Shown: 2.8 mm
